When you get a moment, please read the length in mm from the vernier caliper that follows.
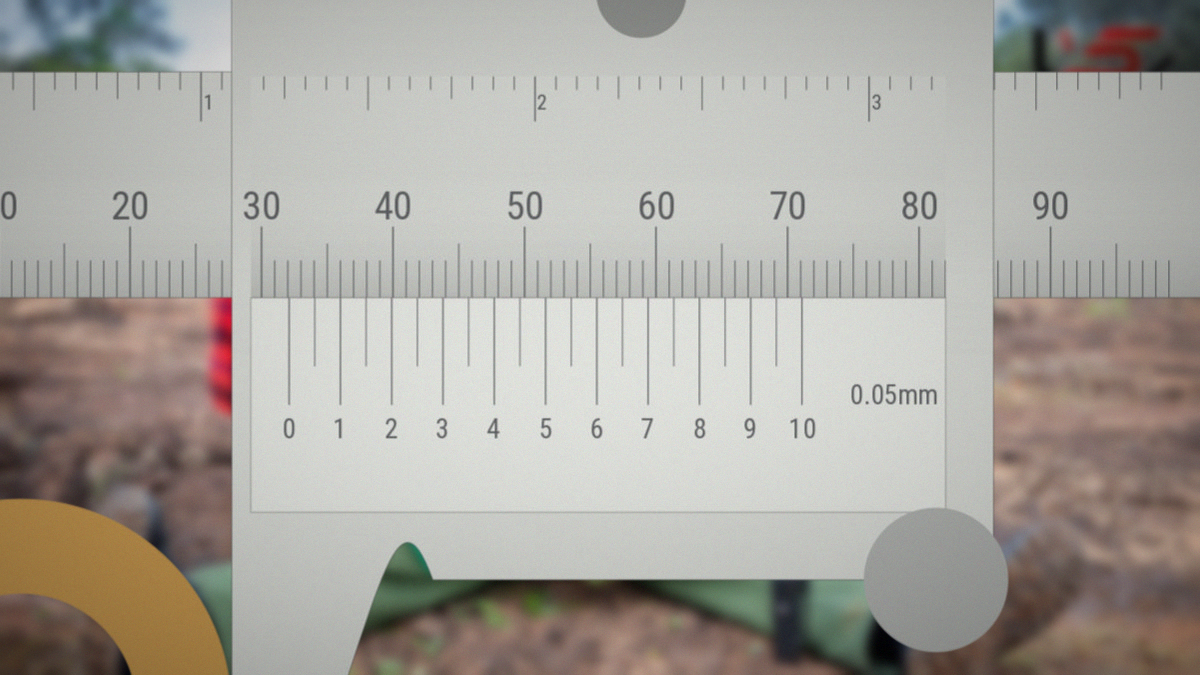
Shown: 32.1 mm
